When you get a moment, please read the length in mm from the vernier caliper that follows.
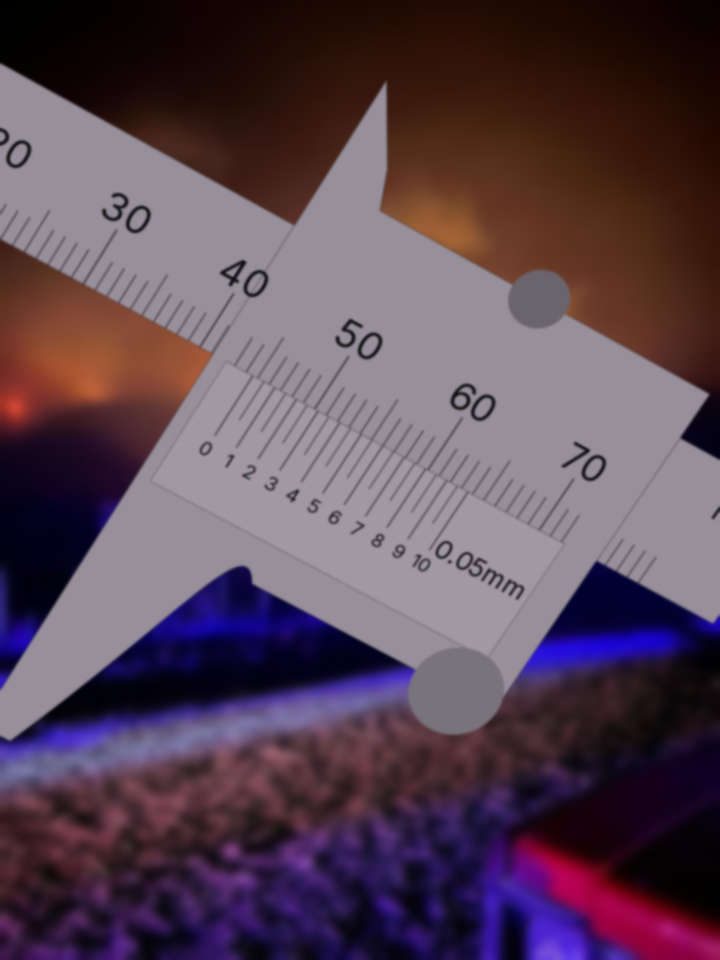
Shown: 44.6 mm
